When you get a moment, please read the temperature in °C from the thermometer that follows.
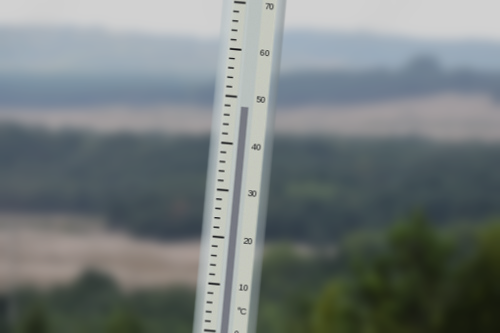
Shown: 48 °C
